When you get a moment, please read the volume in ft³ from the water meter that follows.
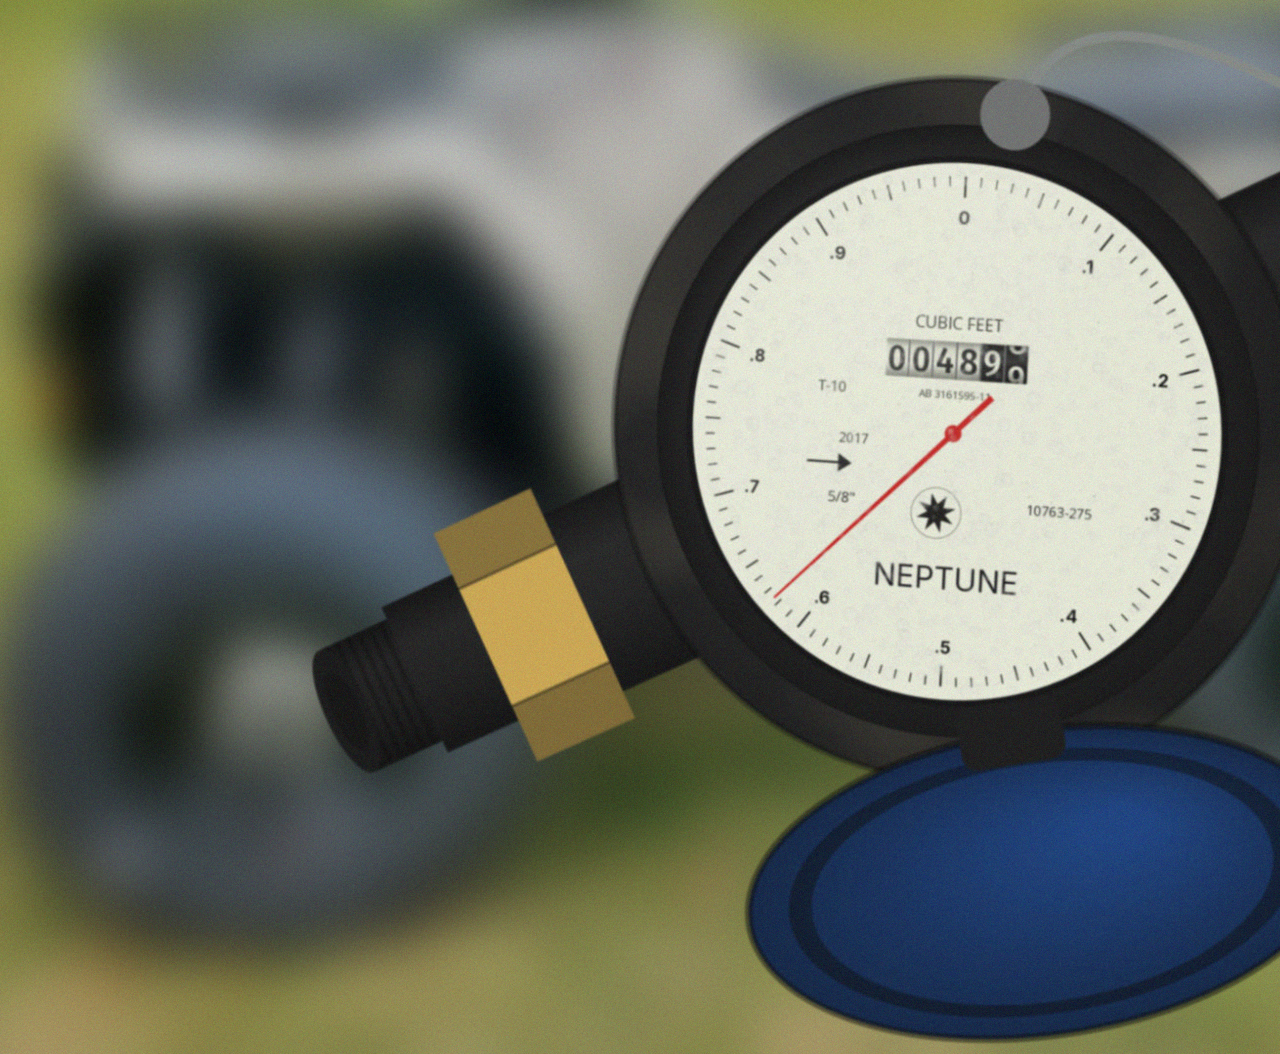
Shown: 4898.62 ft³
